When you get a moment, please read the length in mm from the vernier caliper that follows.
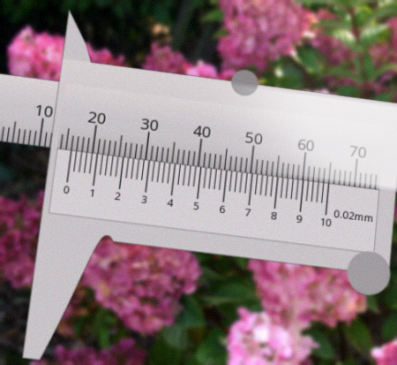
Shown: 16.0 mm
